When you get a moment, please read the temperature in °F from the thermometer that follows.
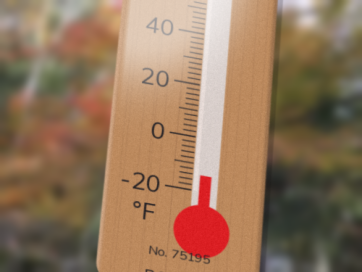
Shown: -14 °F
